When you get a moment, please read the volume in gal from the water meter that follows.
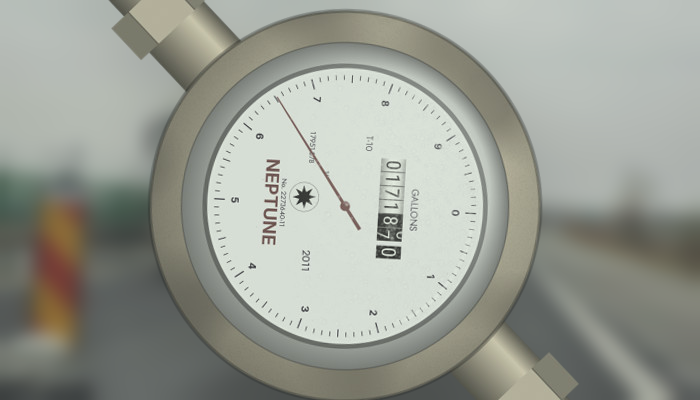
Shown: 171866.5 gal
